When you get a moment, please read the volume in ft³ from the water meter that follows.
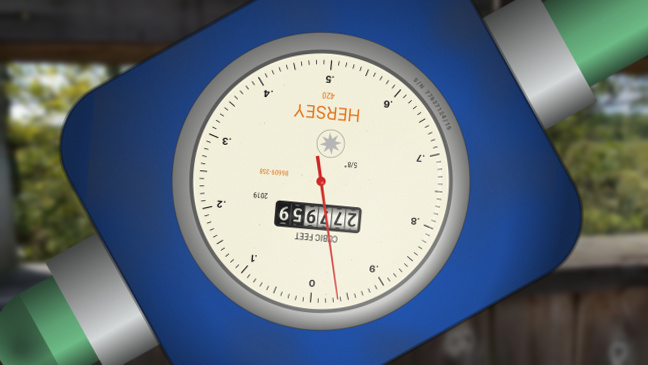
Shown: 277958.96 ft³
